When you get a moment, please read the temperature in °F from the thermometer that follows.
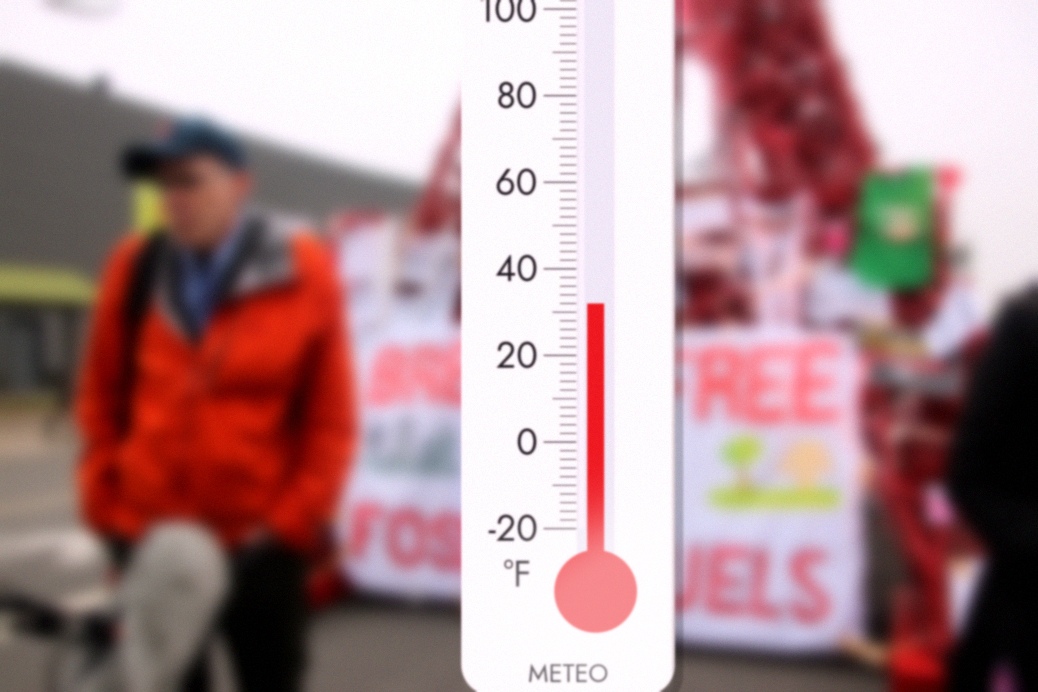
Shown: 32 °F
